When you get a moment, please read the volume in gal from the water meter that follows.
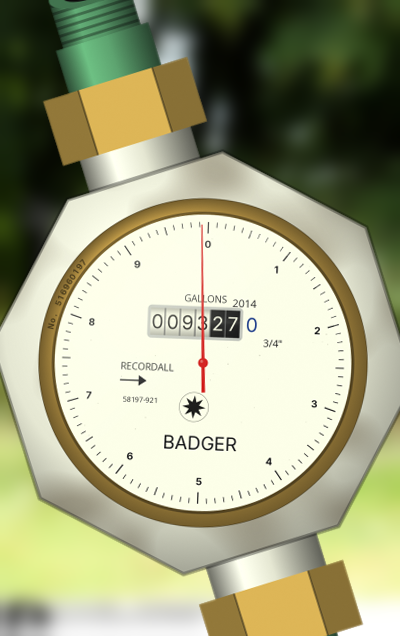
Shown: 93269.9 gal
